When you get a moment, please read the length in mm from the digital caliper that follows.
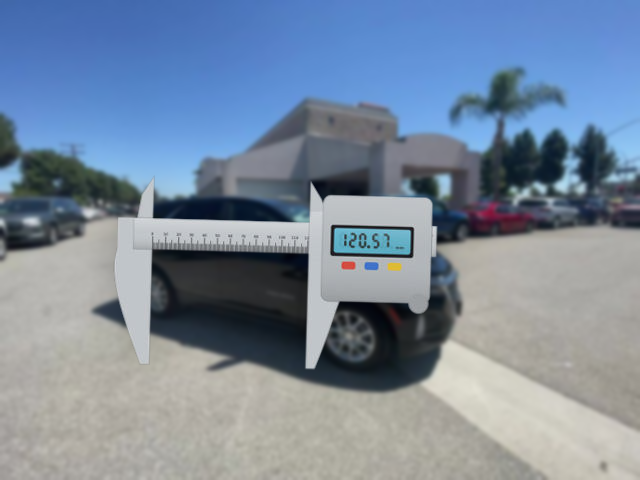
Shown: 120.57 mm
